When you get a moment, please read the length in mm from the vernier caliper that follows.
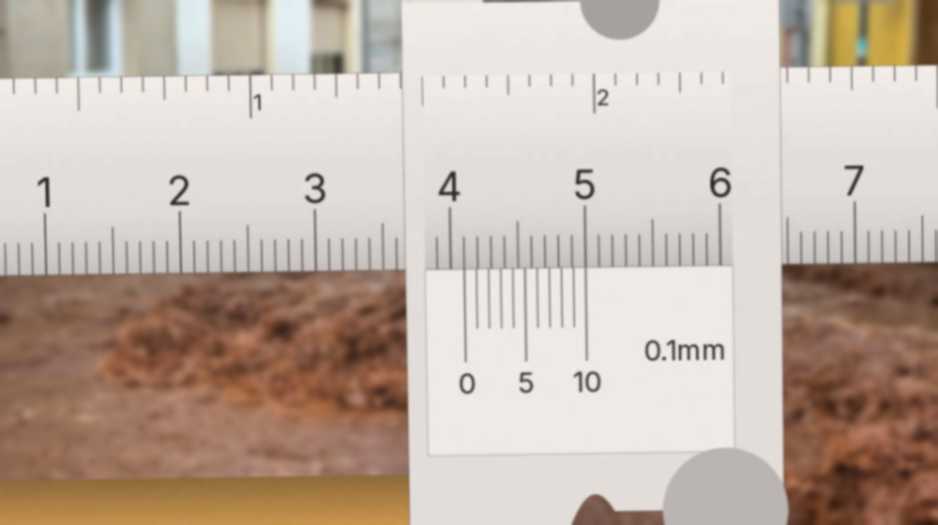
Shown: 41.0 mm
